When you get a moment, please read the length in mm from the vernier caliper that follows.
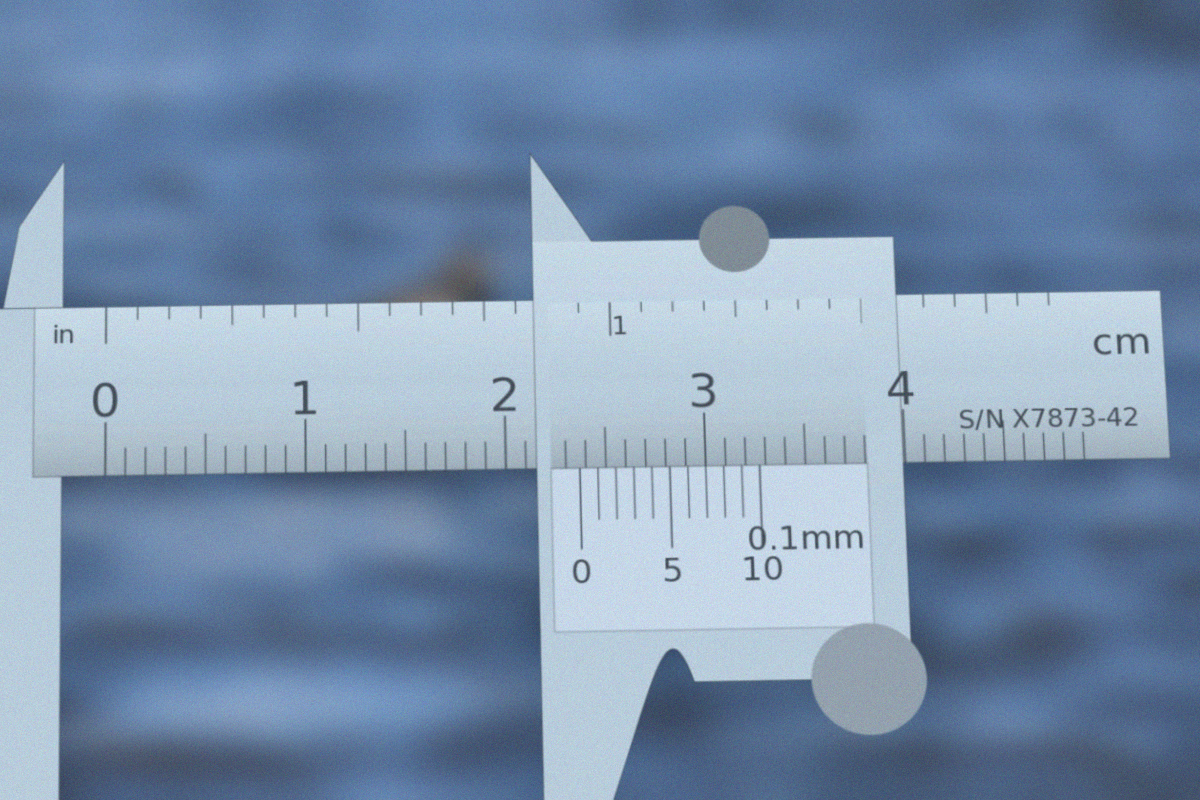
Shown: 23.7 mm
